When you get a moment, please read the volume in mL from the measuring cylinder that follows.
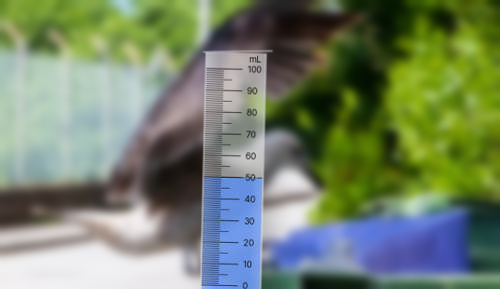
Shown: 50 mL
